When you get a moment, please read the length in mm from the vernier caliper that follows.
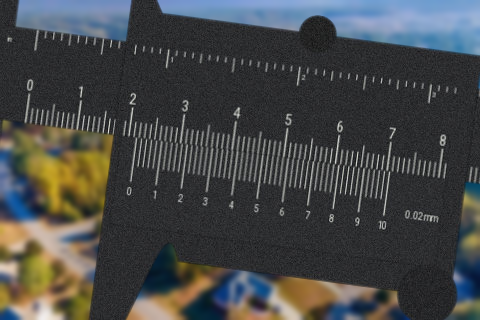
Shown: 21.5 mm
